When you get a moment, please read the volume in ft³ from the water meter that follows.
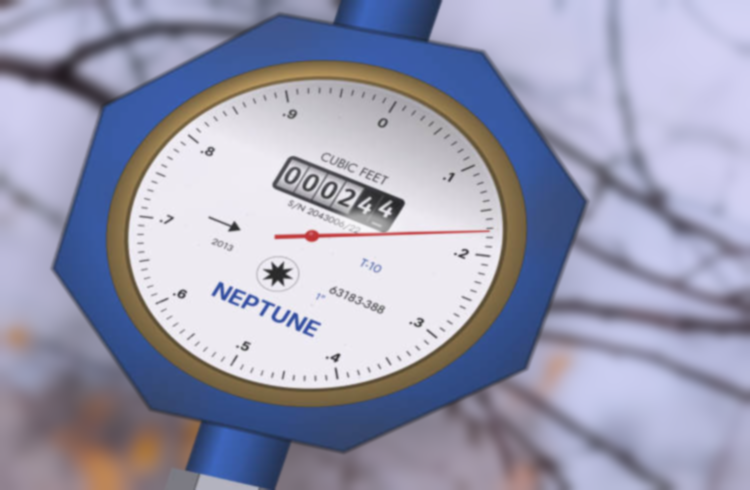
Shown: 244.17 ft³
